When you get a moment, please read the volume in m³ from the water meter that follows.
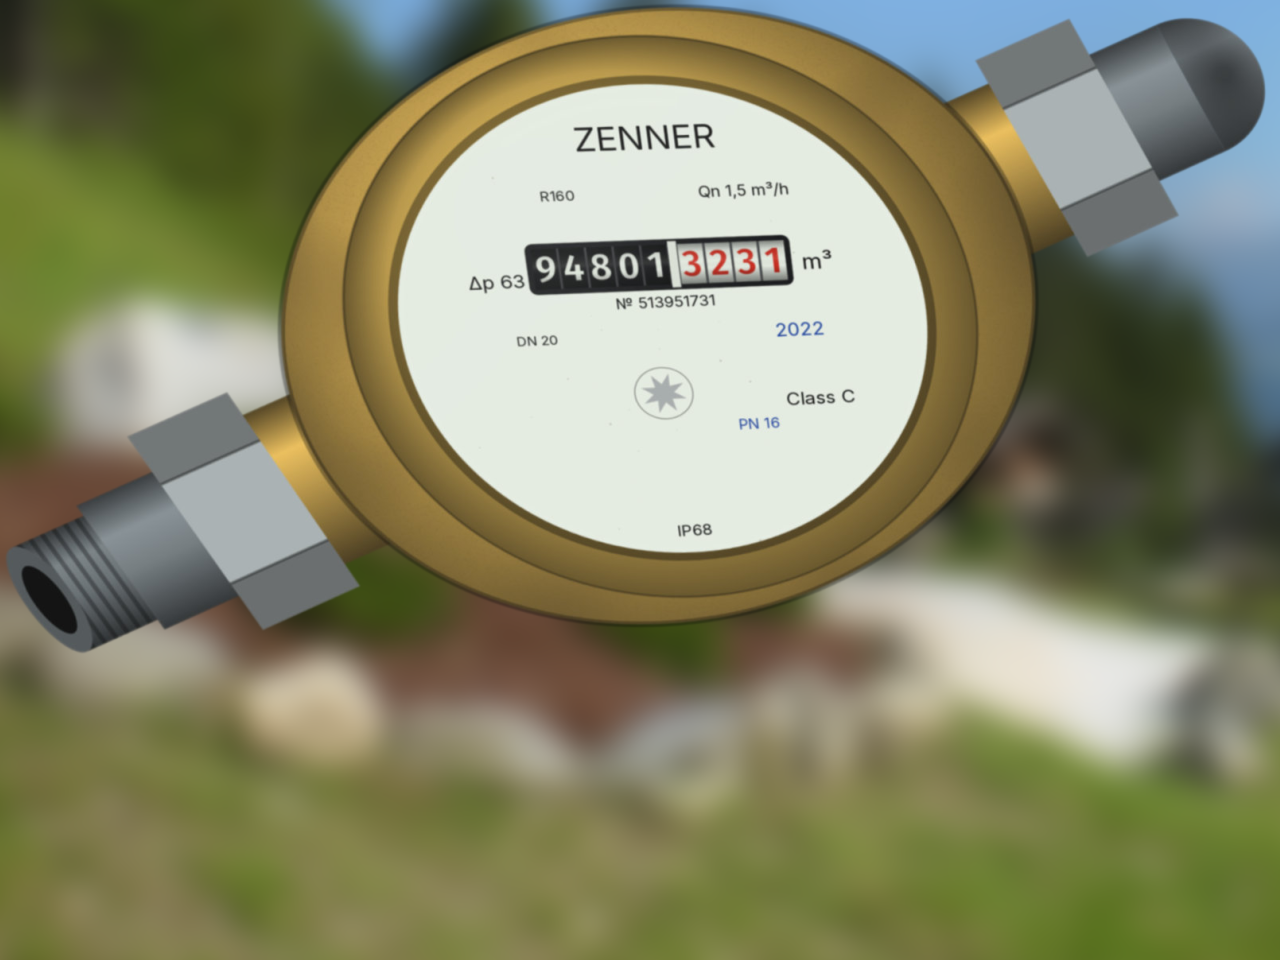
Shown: 94801.3231 m³
